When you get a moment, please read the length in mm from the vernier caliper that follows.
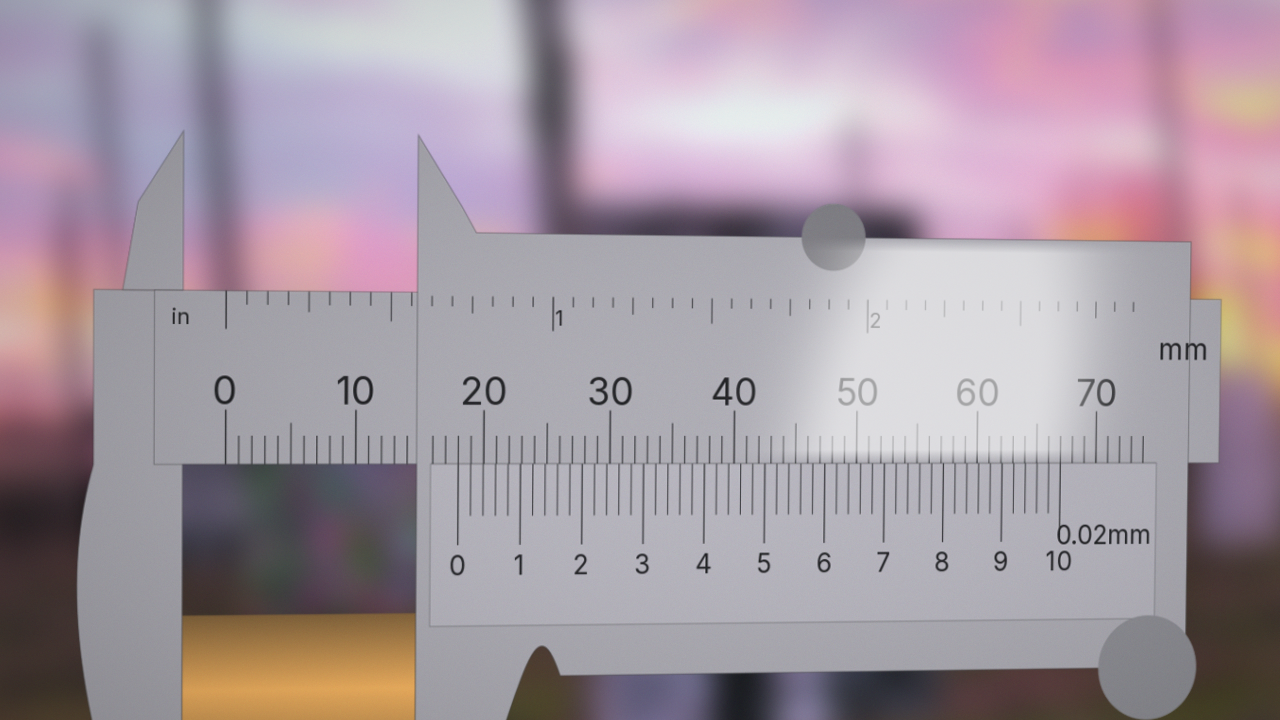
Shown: 18.0 mm
